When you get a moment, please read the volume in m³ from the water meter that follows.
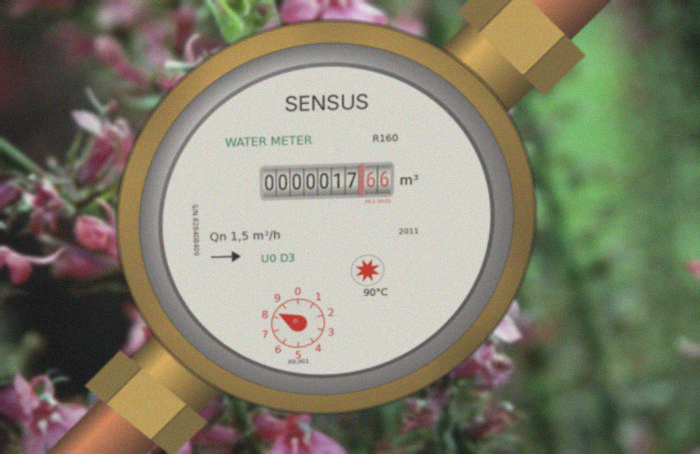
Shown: 17.668 m³
